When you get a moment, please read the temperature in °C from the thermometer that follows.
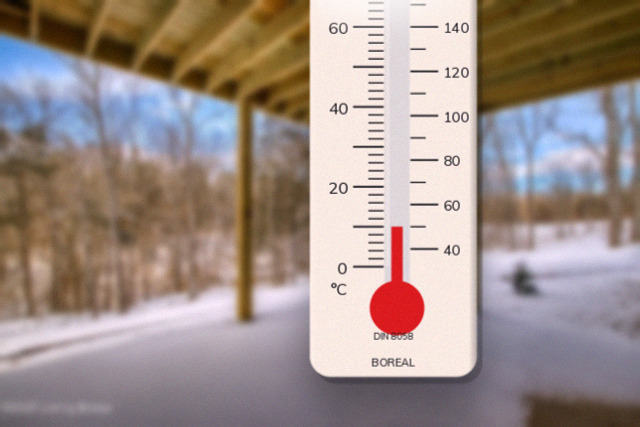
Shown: 10 °C
